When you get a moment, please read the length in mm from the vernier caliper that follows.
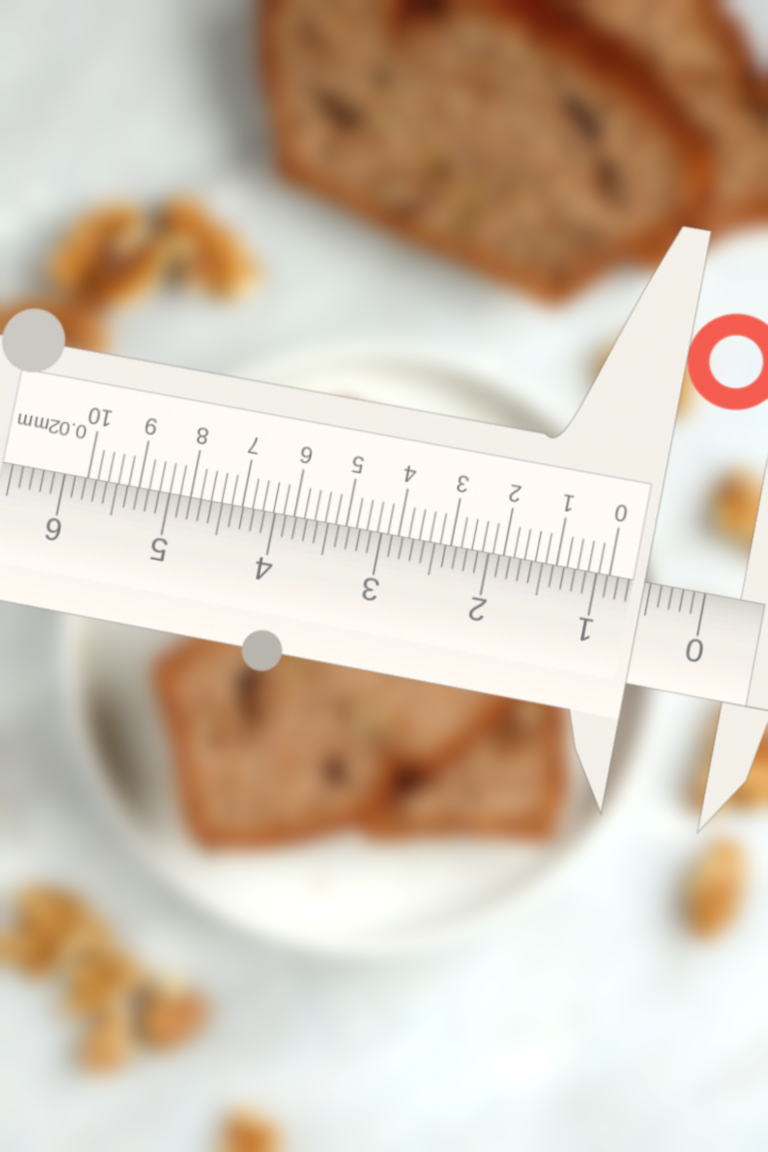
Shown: 8.8 mm
